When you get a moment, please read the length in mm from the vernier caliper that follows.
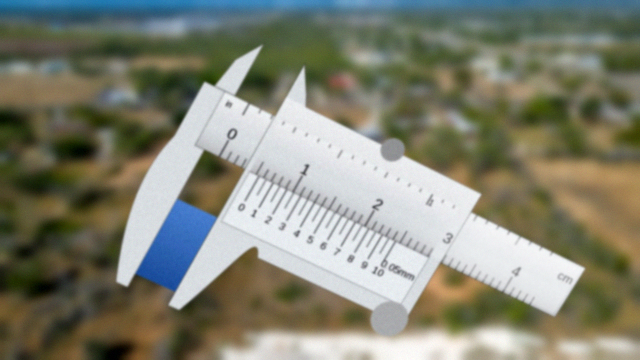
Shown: 5.4 mm
